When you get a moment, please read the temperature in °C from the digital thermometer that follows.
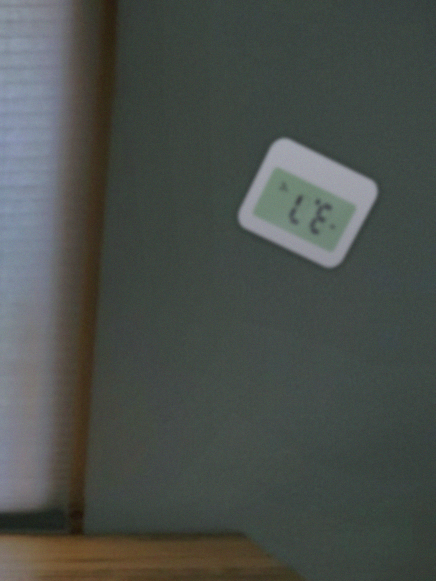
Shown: -3.7 °C
